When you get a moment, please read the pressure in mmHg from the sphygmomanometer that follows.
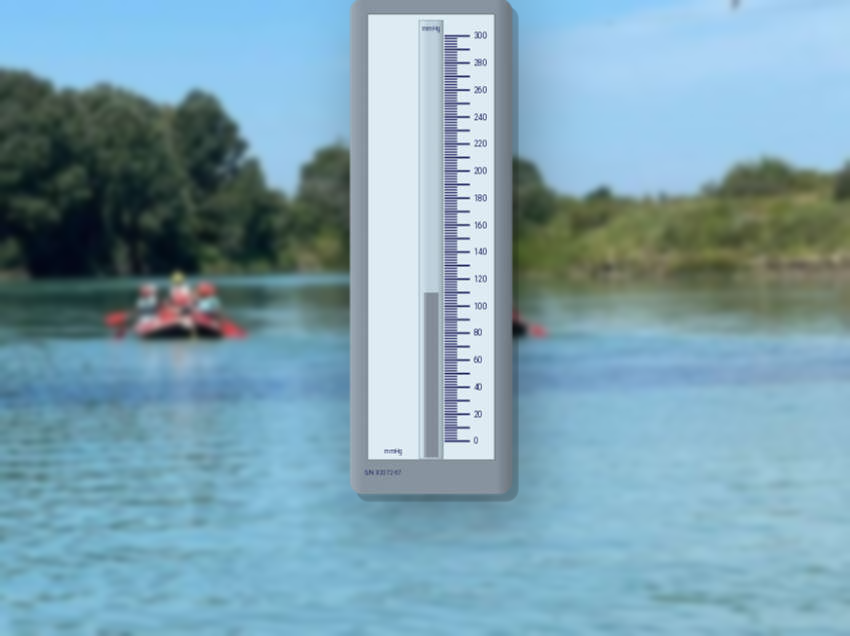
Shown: 110 mmHg
